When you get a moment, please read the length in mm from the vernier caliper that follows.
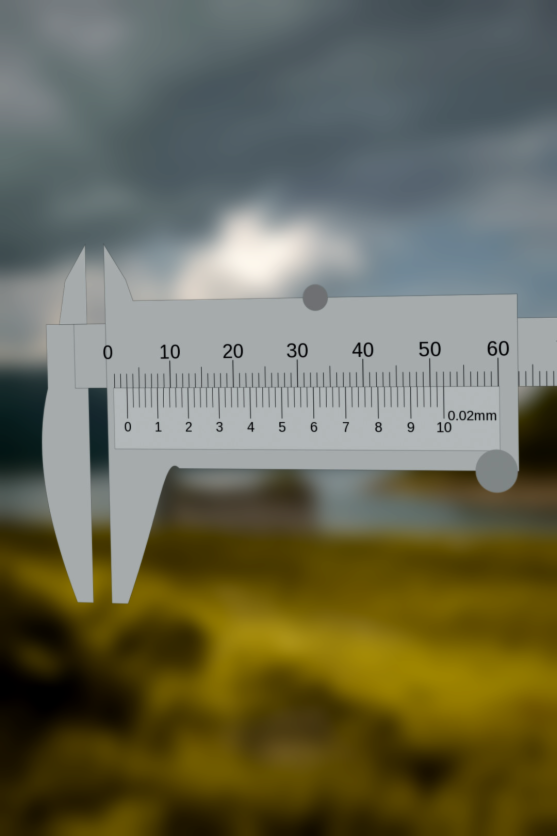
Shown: 3.0 mm
